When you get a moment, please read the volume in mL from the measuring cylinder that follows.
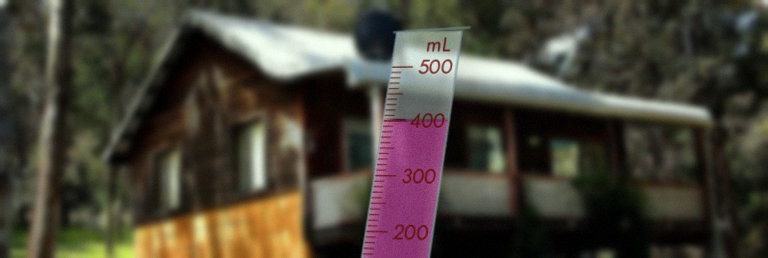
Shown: 400 mL
